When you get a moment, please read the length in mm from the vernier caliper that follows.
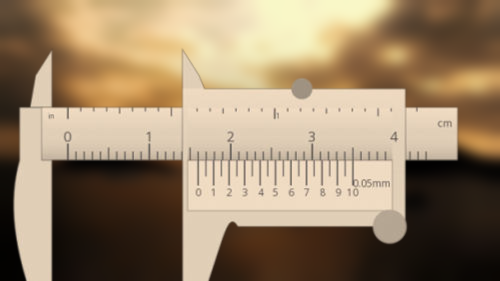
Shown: 16.0 mm
